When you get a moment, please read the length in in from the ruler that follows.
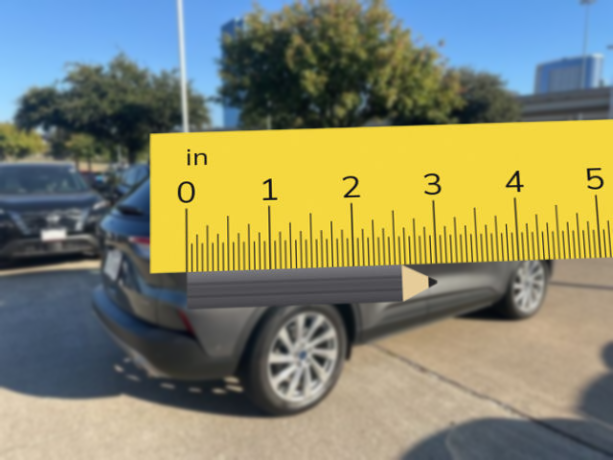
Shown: 3 in
